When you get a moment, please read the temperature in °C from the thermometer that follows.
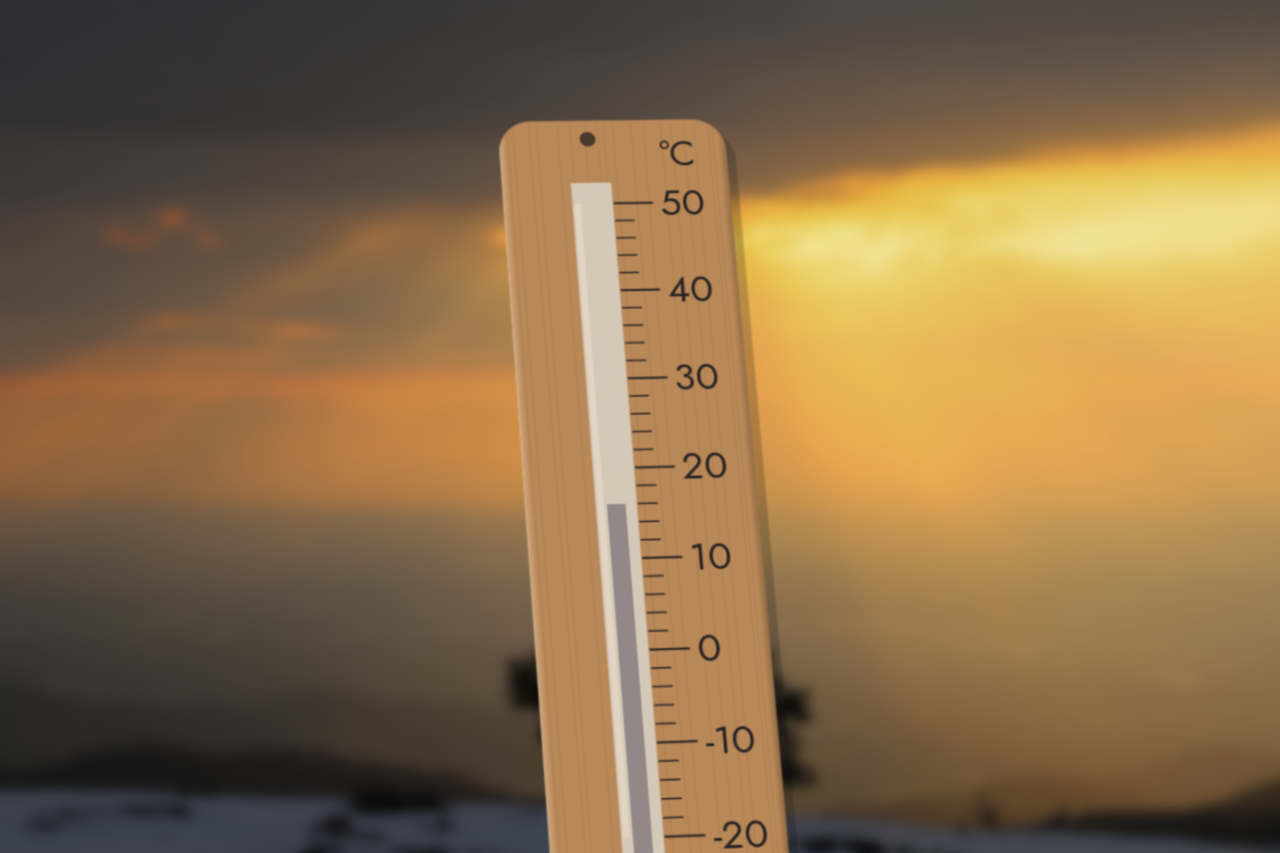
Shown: 16 °C
